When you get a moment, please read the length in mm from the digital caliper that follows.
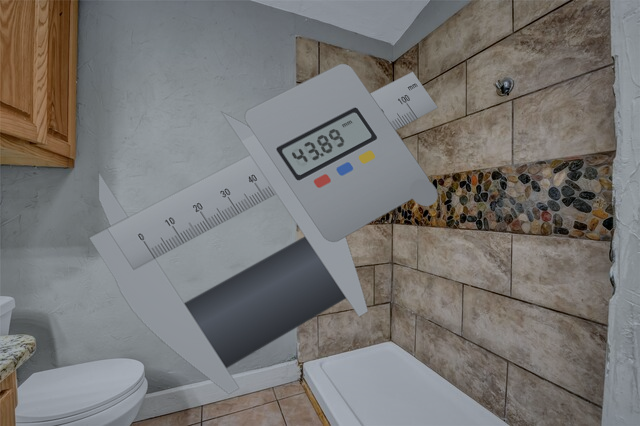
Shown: 43.89 mm
